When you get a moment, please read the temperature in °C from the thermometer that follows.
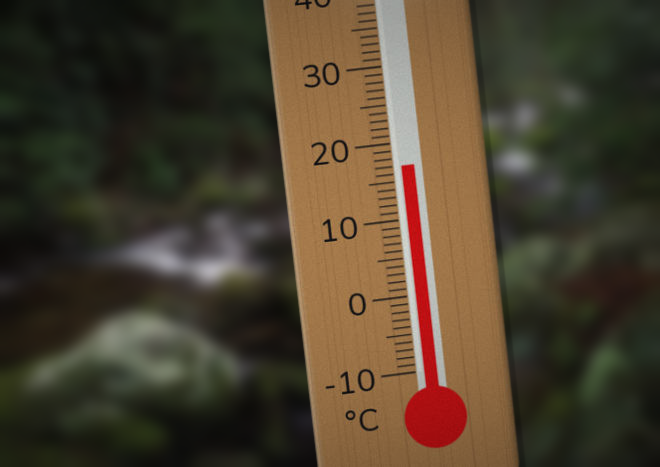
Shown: 17 °C
